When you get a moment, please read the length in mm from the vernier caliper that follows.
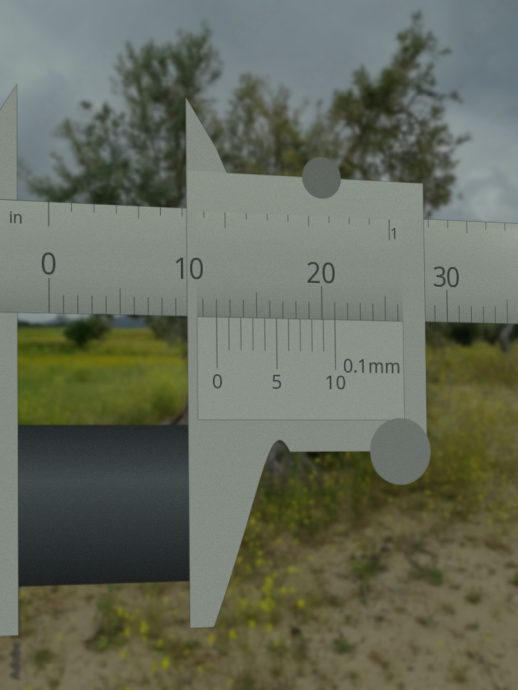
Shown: 12.0 mm
